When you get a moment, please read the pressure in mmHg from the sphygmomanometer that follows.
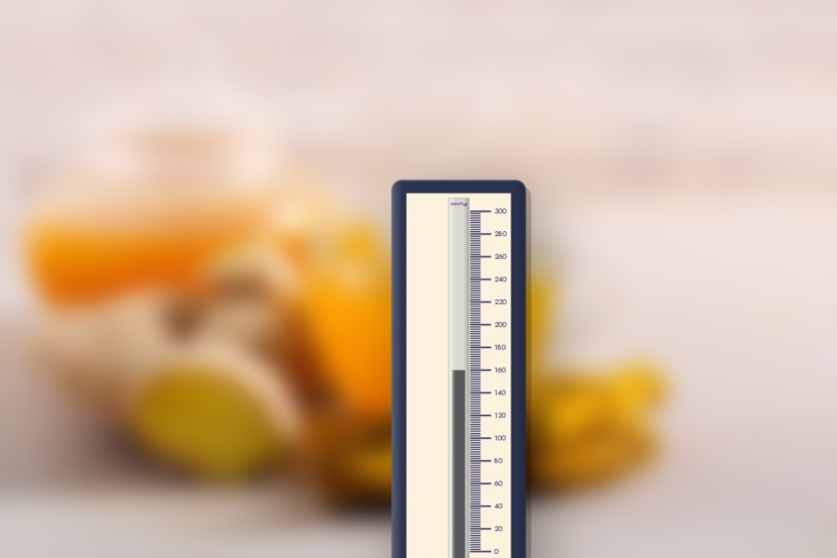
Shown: 160 mmHg
